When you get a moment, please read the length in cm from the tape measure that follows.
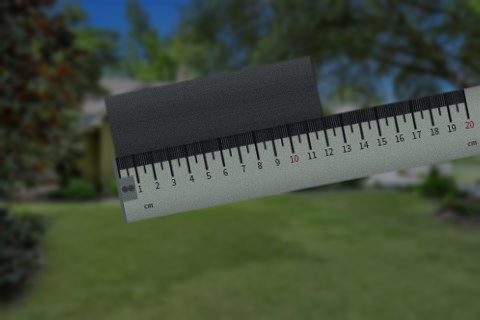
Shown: 12 cm
